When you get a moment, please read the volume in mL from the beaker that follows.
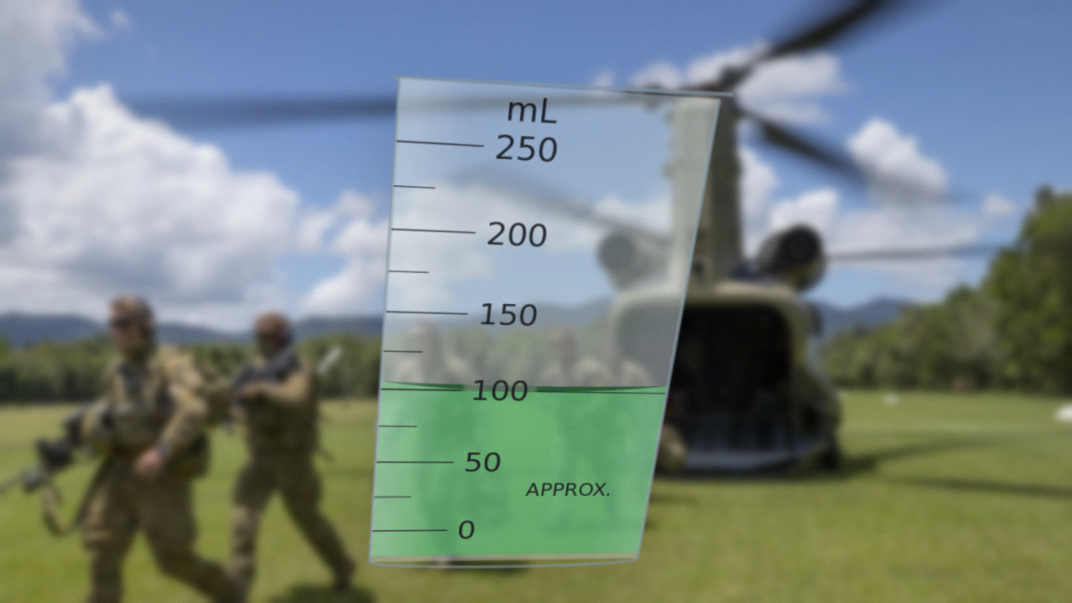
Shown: 100 mL
